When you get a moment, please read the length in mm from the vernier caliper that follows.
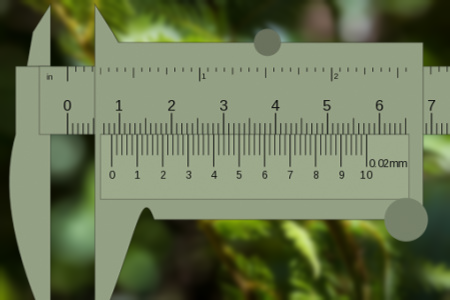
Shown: 8.5 mm
